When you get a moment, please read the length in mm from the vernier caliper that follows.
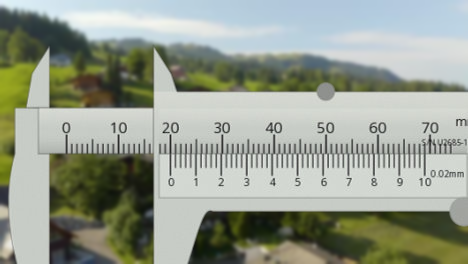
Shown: 20.0 mm
